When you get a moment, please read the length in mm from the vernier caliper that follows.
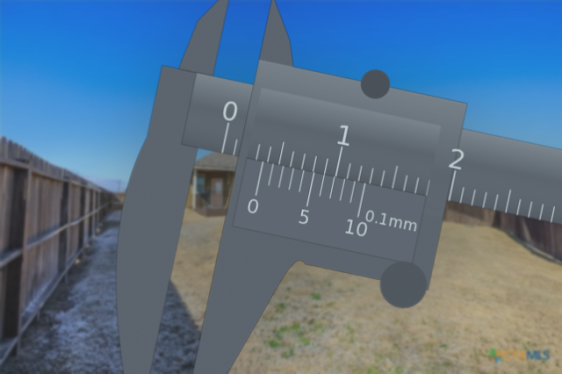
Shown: 3.6 mm
